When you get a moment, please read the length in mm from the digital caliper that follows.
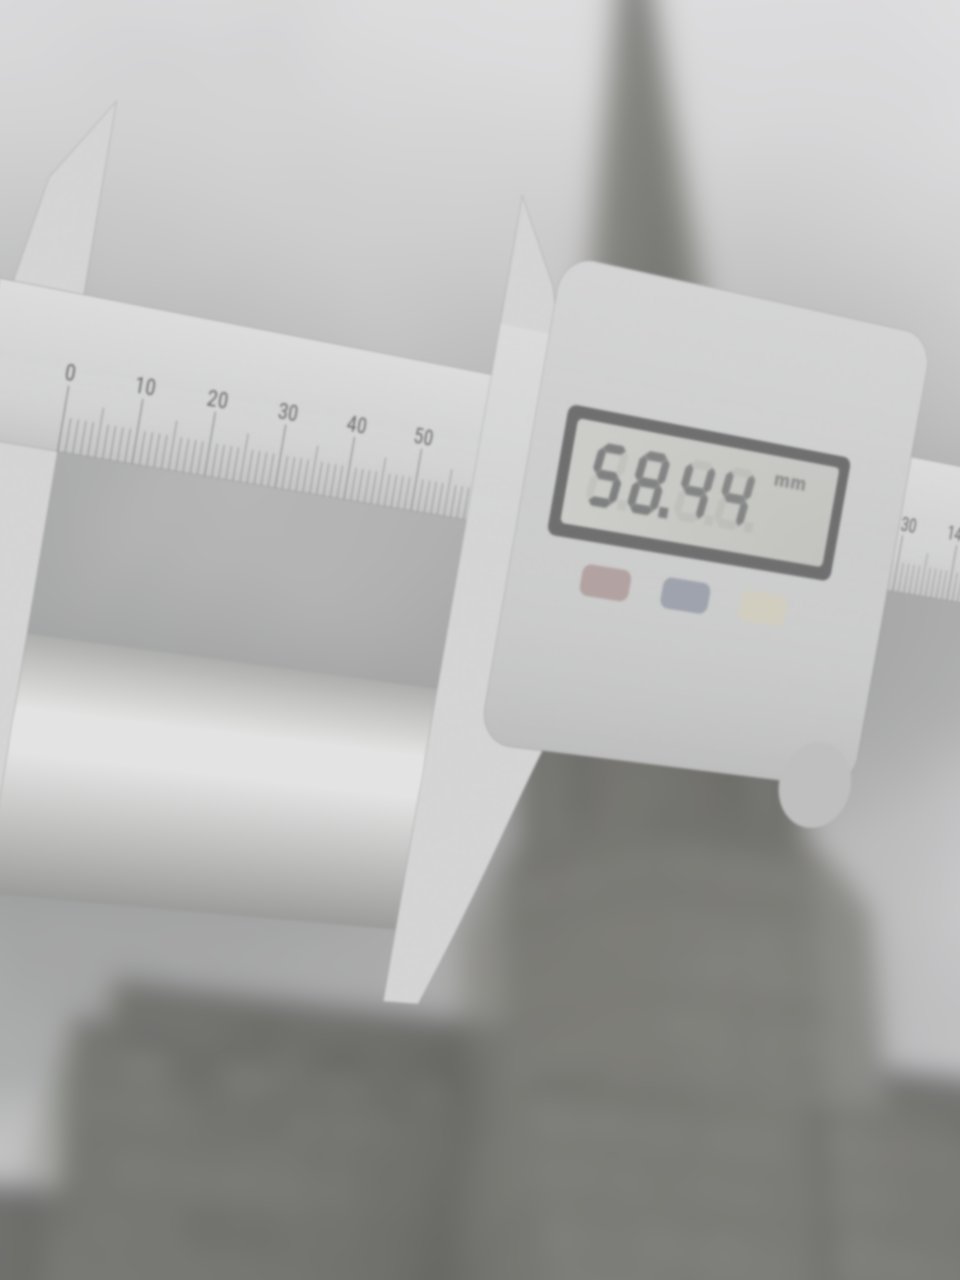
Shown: 58.44 mm
